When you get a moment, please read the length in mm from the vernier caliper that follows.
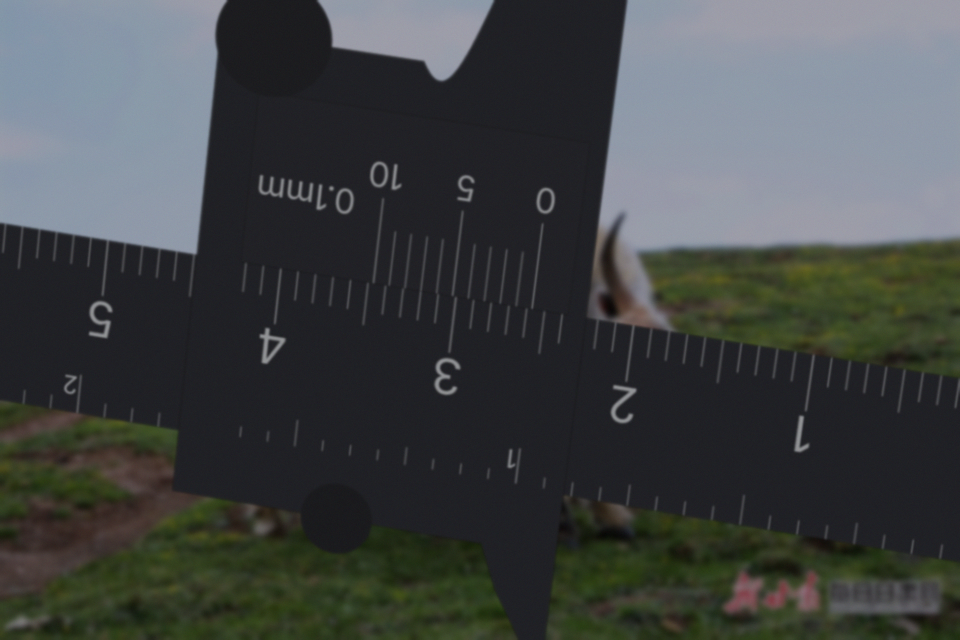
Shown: 25.7 mm
